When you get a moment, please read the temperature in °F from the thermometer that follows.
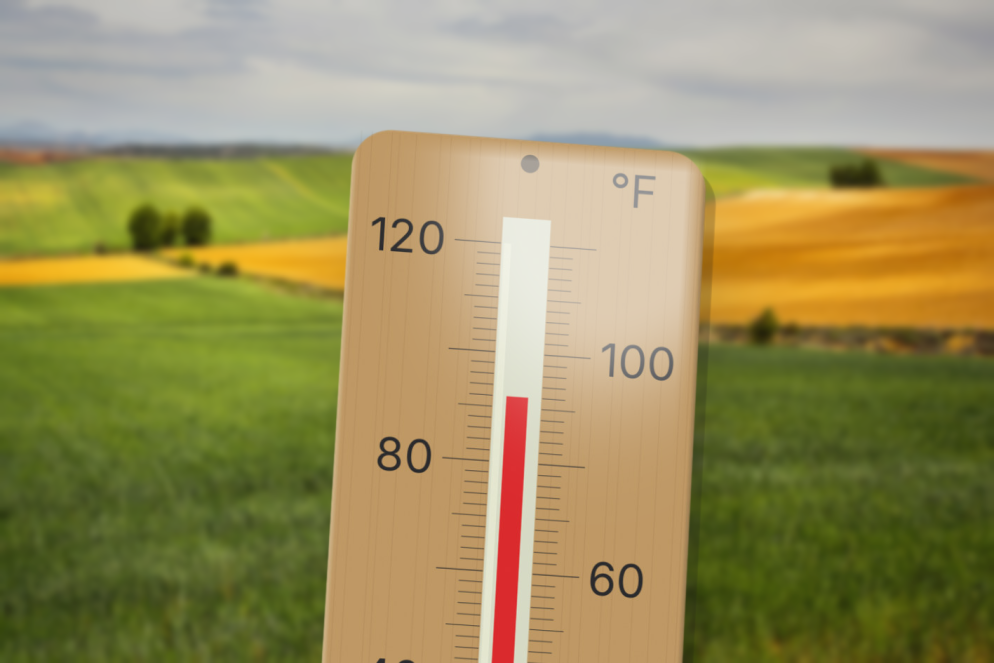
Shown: 92 °F
